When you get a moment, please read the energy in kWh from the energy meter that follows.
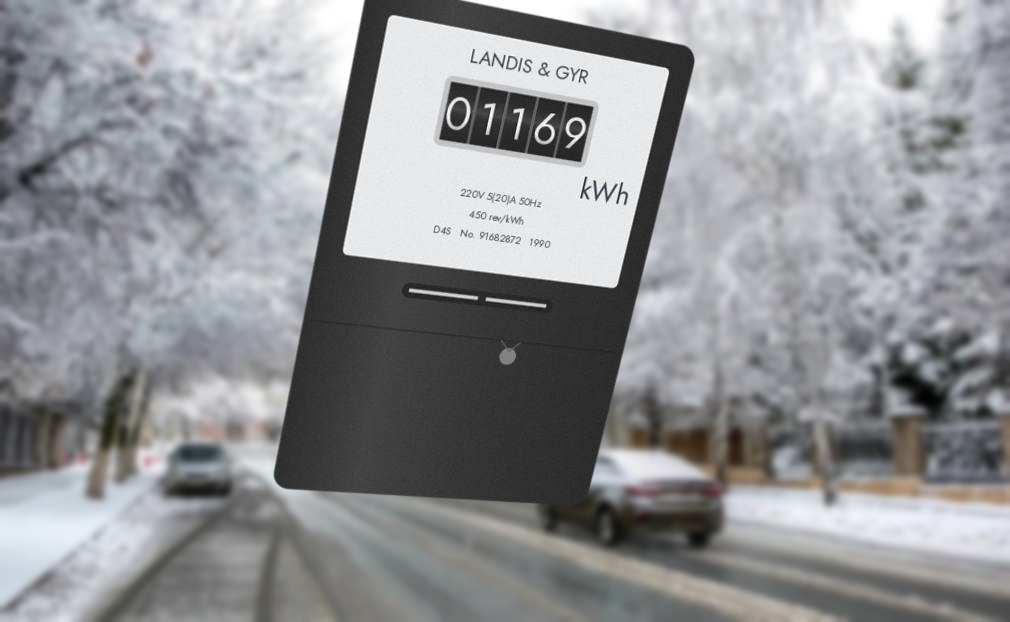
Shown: 1169 kWh
